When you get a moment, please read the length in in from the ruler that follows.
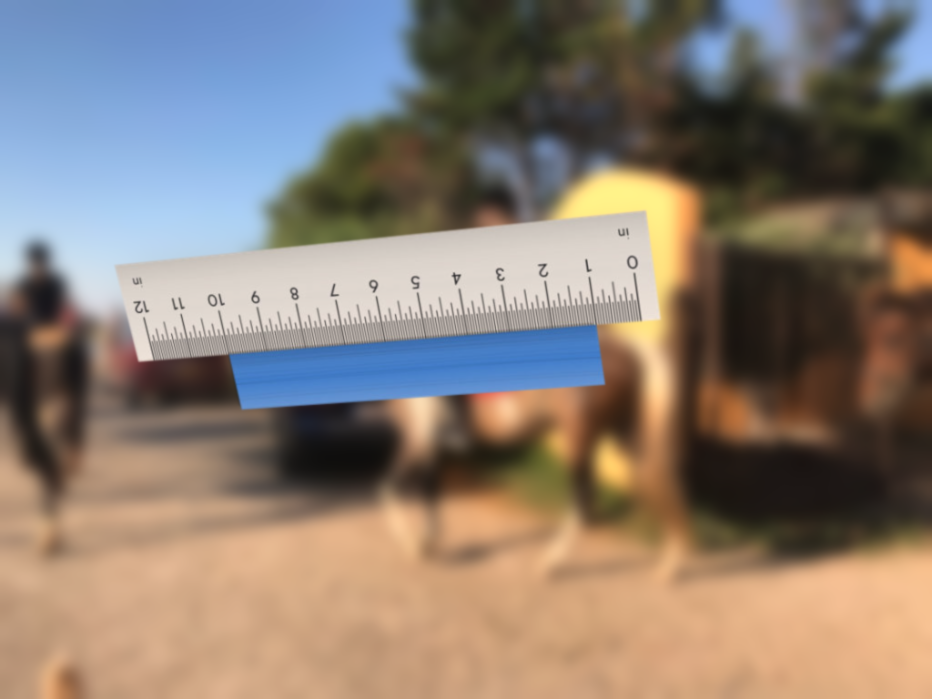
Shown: 9 in
